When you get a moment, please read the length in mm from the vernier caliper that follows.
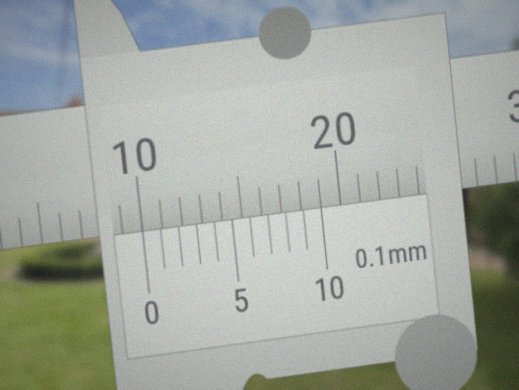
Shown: 10.0 mm
